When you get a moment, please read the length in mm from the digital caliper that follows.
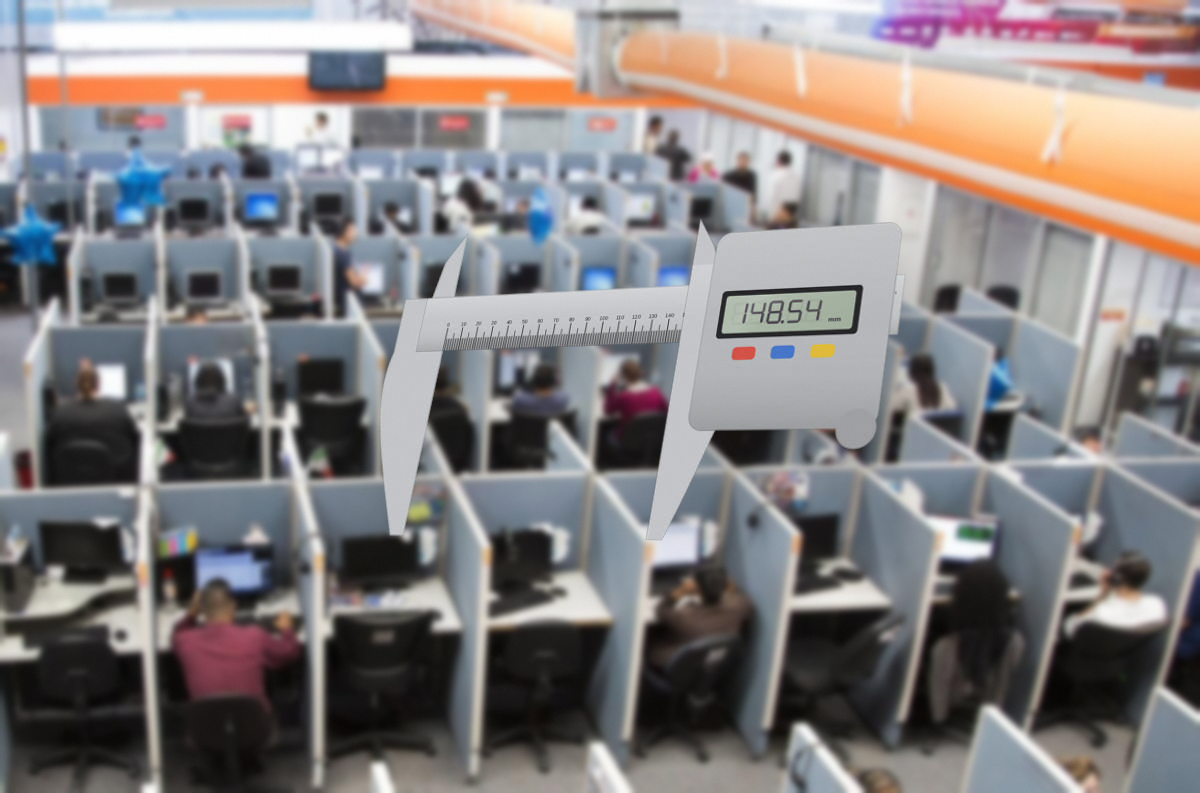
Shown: 148.54 mm
